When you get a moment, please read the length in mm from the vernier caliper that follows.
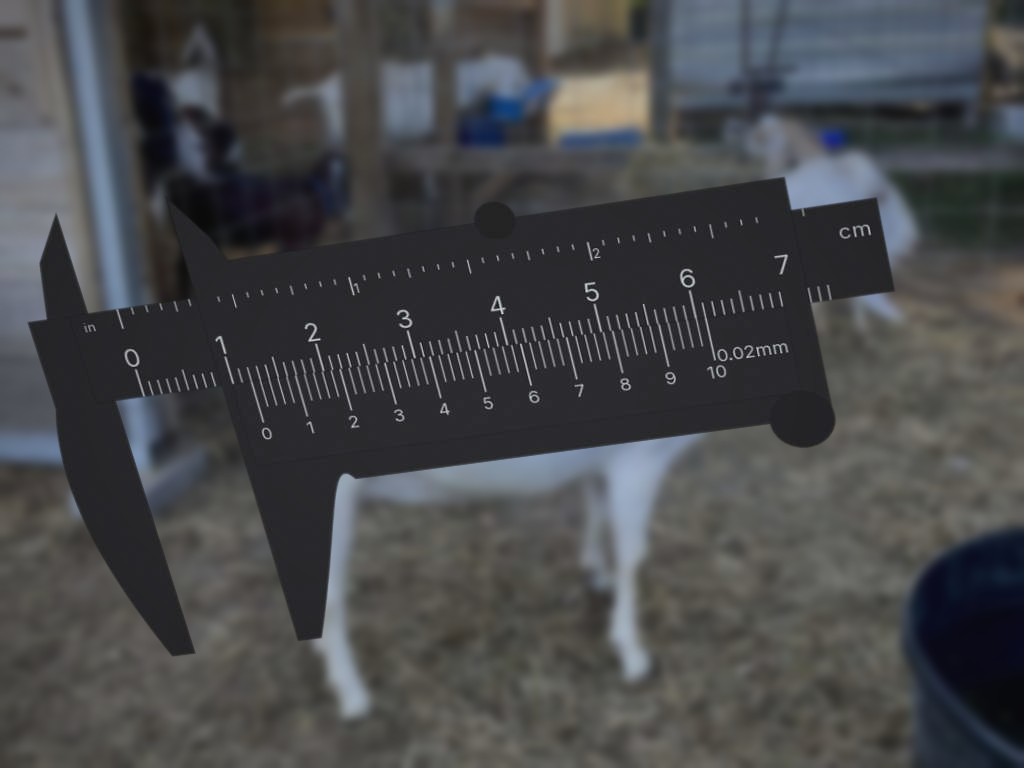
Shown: 12.0 mm
